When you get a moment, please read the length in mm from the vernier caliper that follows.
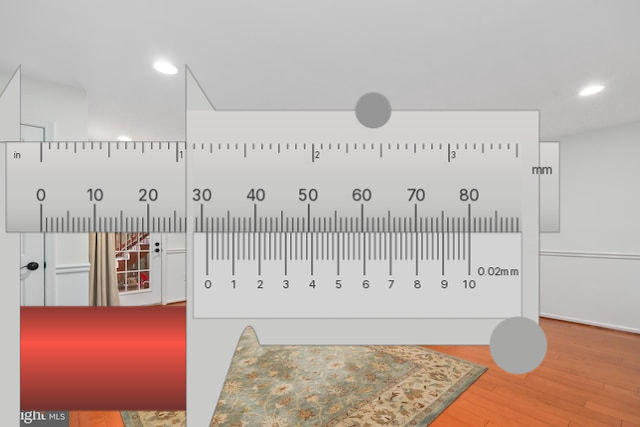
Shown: 31.0 mm
